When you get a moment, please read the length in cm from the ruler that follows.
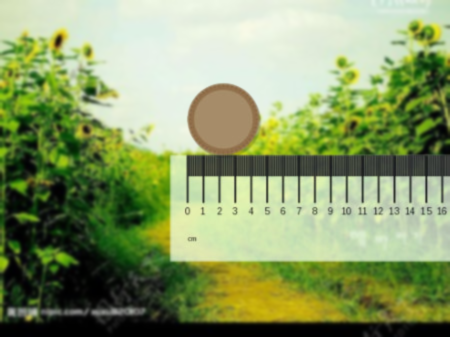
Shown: 4.5 cm
